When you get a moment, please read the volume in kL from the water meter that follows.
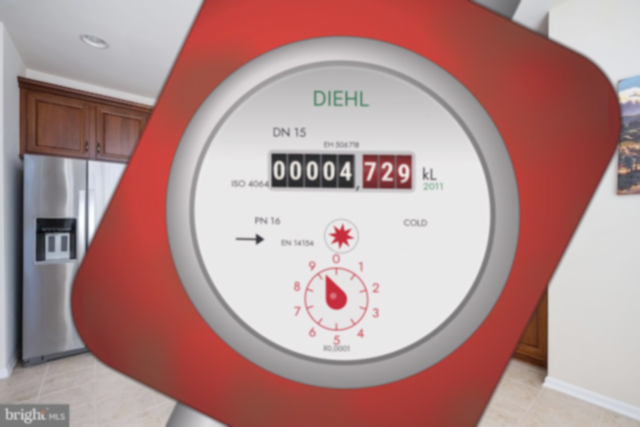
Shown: 4.7289 kL
